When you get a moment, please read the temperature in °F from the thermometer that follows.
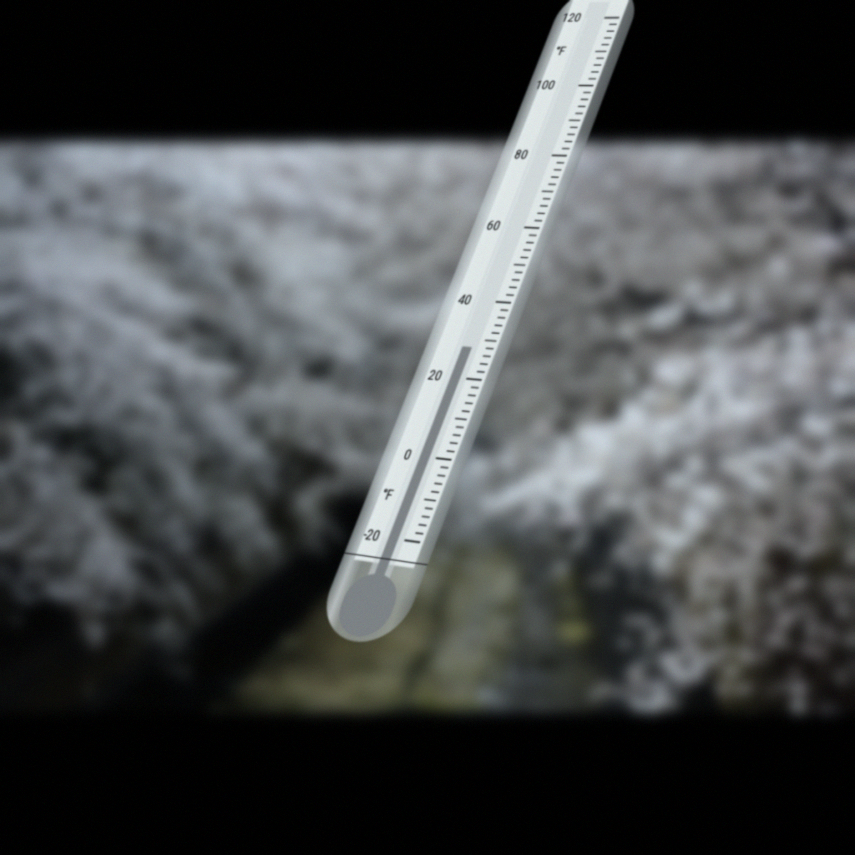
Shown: 28 °F
